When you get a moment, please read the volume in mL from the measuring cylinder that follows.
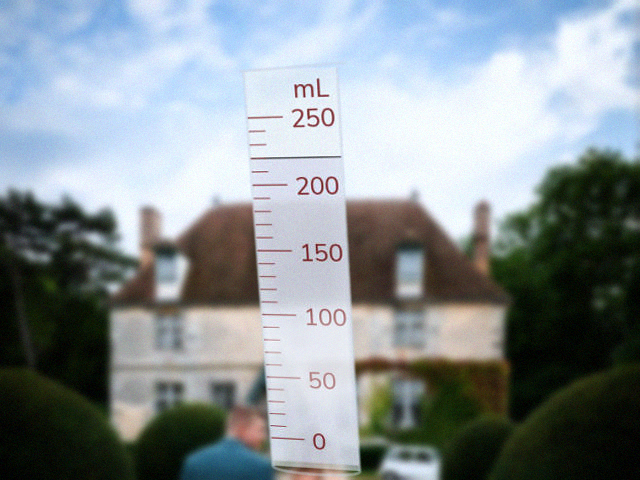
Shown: 220 mL
